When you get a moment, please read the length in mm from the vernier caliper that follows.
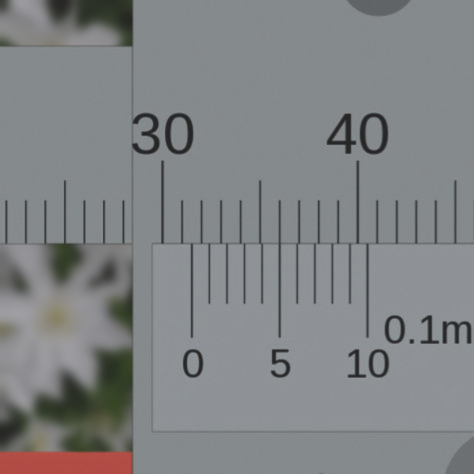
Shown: 31.5 mm
